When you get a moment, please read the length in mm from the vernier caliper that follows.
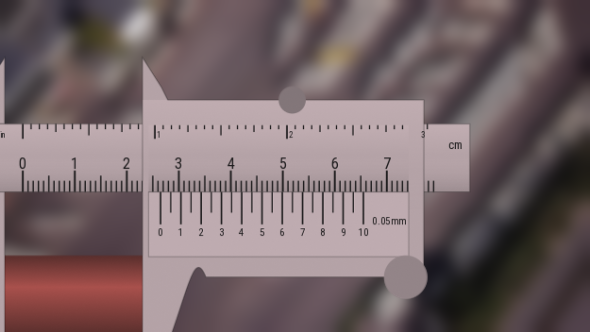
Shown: 26.5 mm
